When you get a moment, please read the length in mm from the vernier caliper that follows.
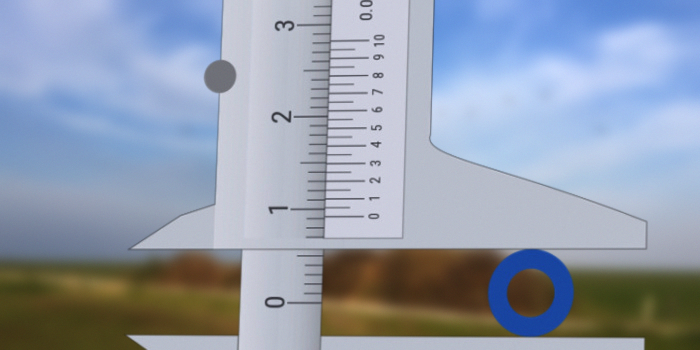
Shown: 9.2 mm
